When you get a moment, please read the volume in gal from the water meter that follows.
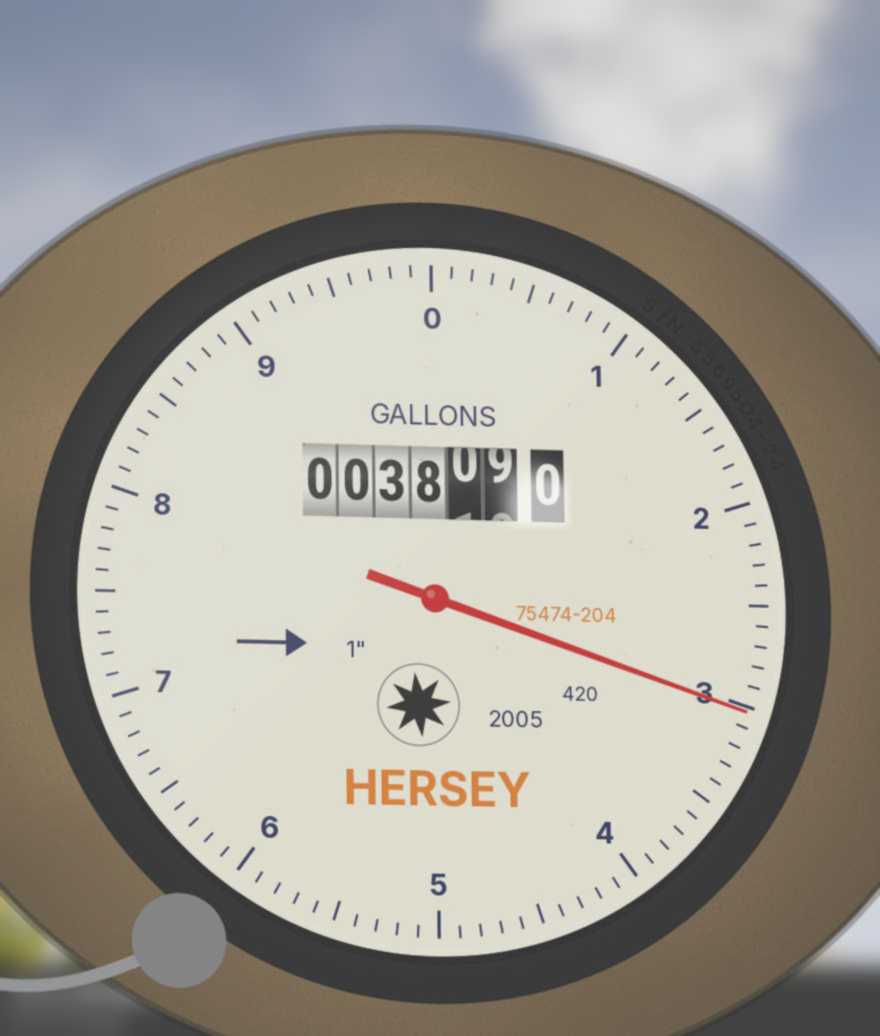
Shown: 38093.0 gal
